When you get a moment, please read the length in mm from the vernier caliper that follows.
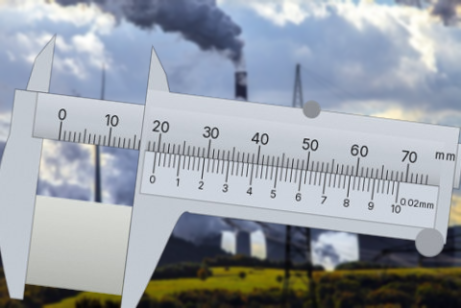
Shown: 19.5 mm
